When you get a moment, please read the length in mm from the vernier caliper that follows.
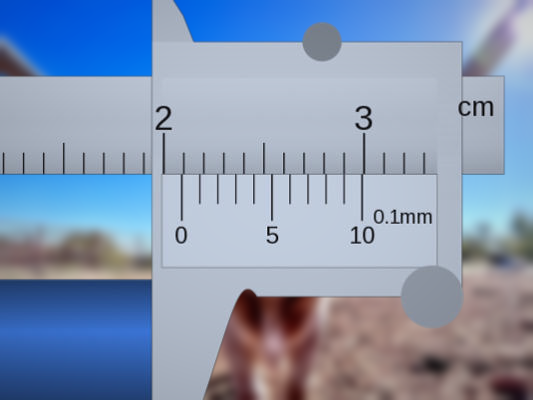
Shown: 20.9 mm
